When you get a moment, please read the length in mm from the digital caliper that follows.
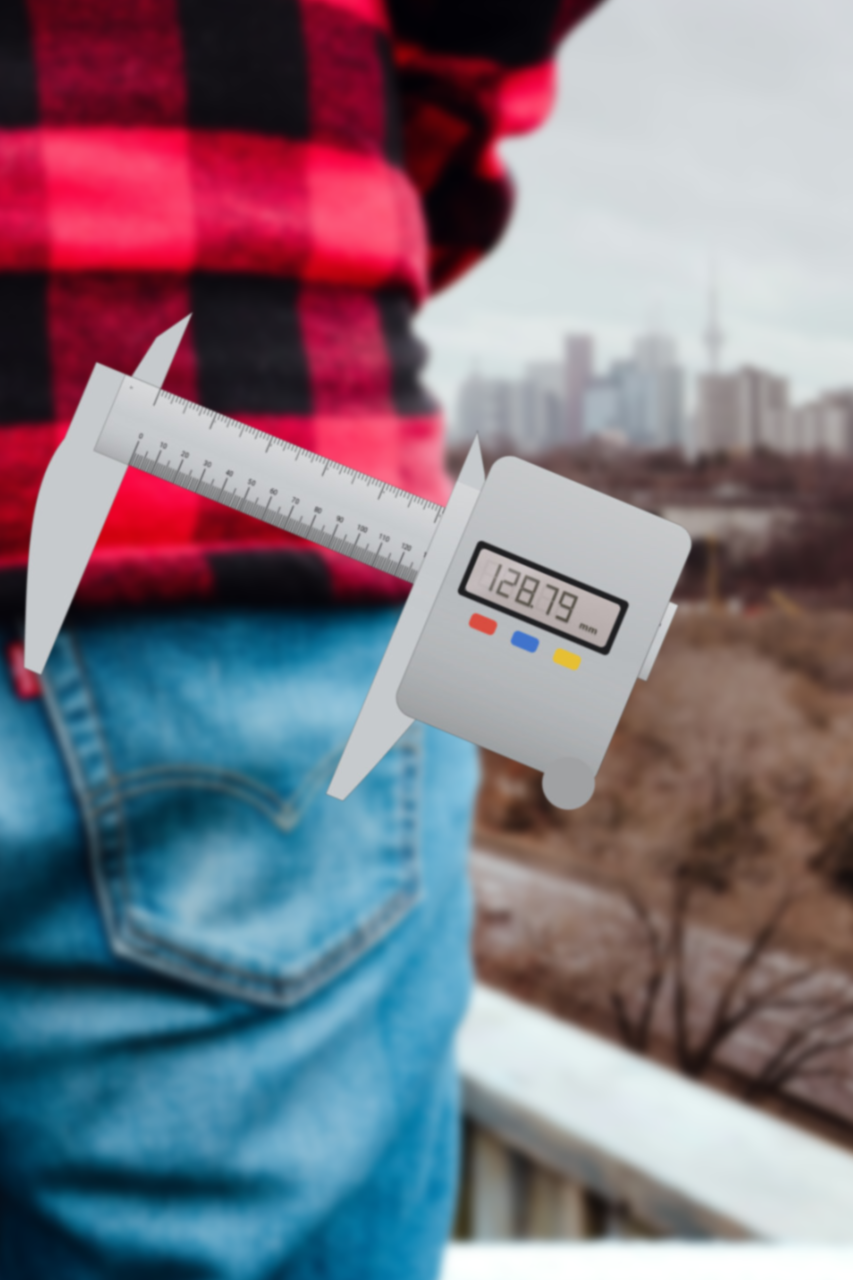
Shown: 128.79 mm
